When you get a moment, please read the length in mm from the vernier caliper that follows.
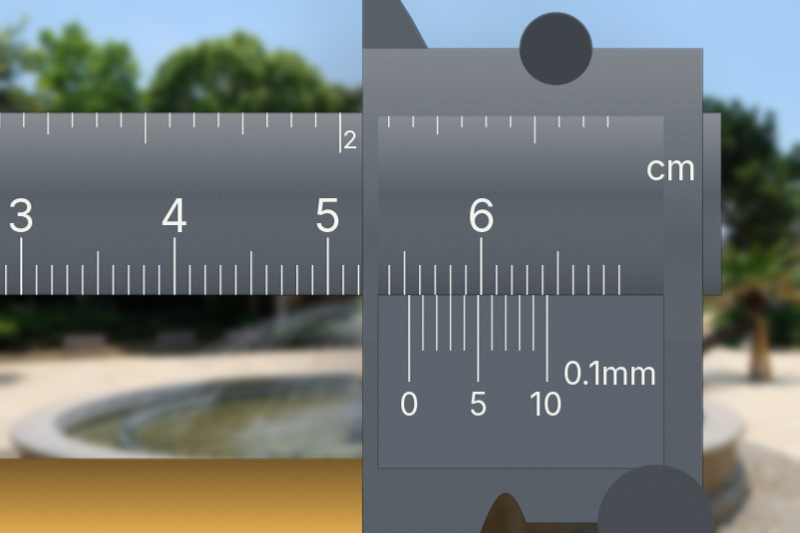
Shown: 55.3 mm
